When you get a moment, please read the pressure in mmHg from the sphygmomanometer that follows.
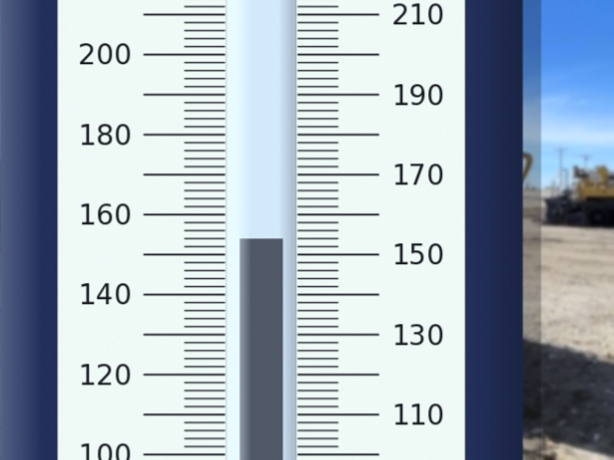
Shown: 154 mmHg
